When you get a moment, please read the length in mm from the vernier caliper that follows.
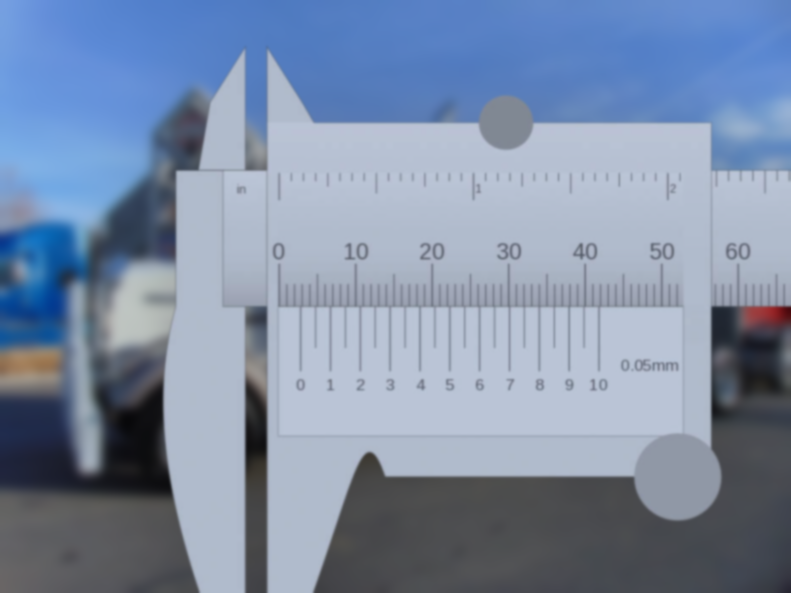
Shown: 2.8 mm
